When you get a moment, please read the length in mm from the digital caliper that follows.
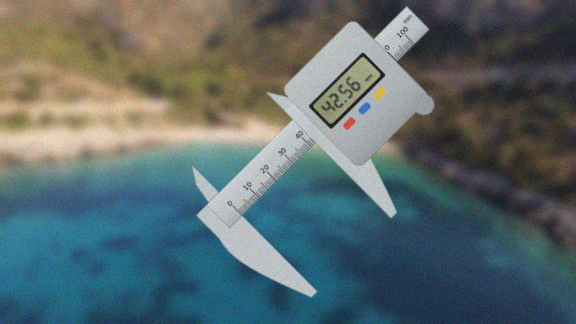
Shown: 42.56 mm
